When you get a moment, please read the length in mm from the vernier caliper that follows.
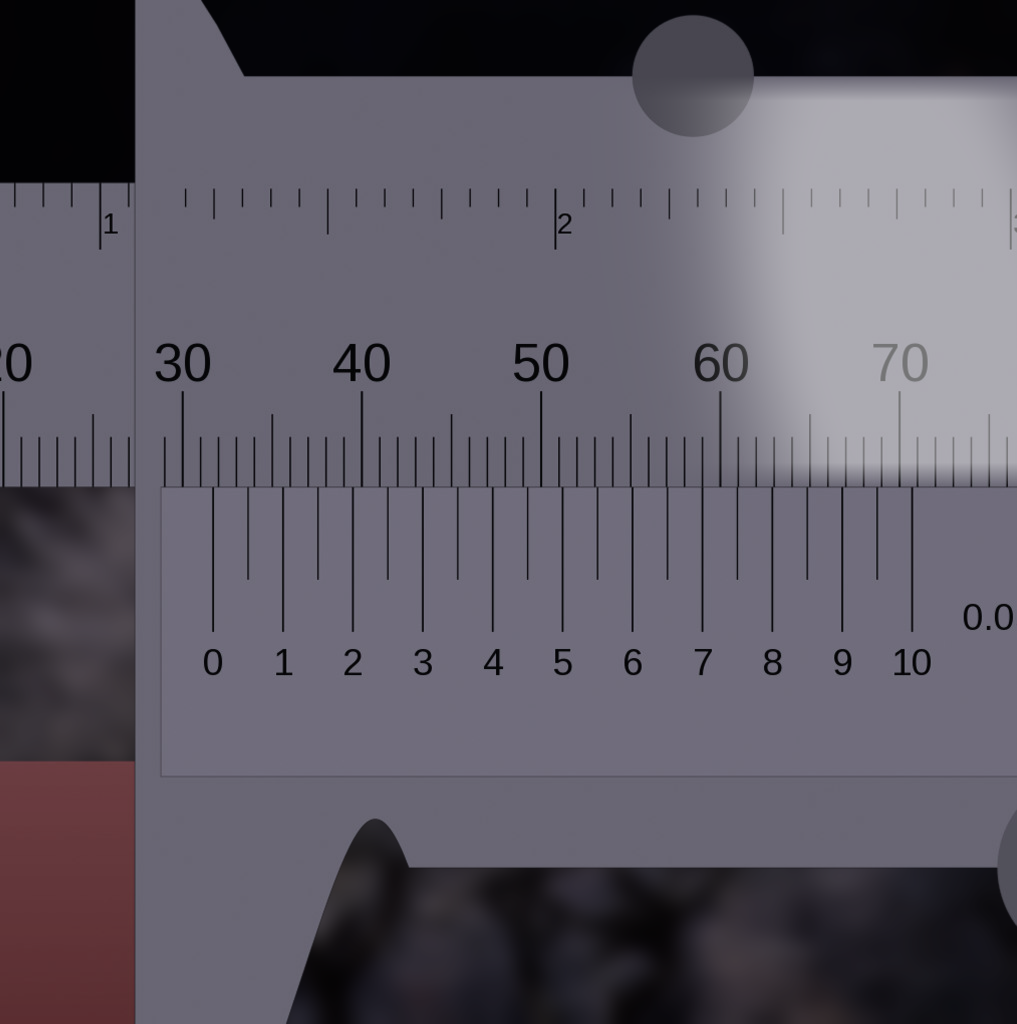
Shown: 31.7 mm
